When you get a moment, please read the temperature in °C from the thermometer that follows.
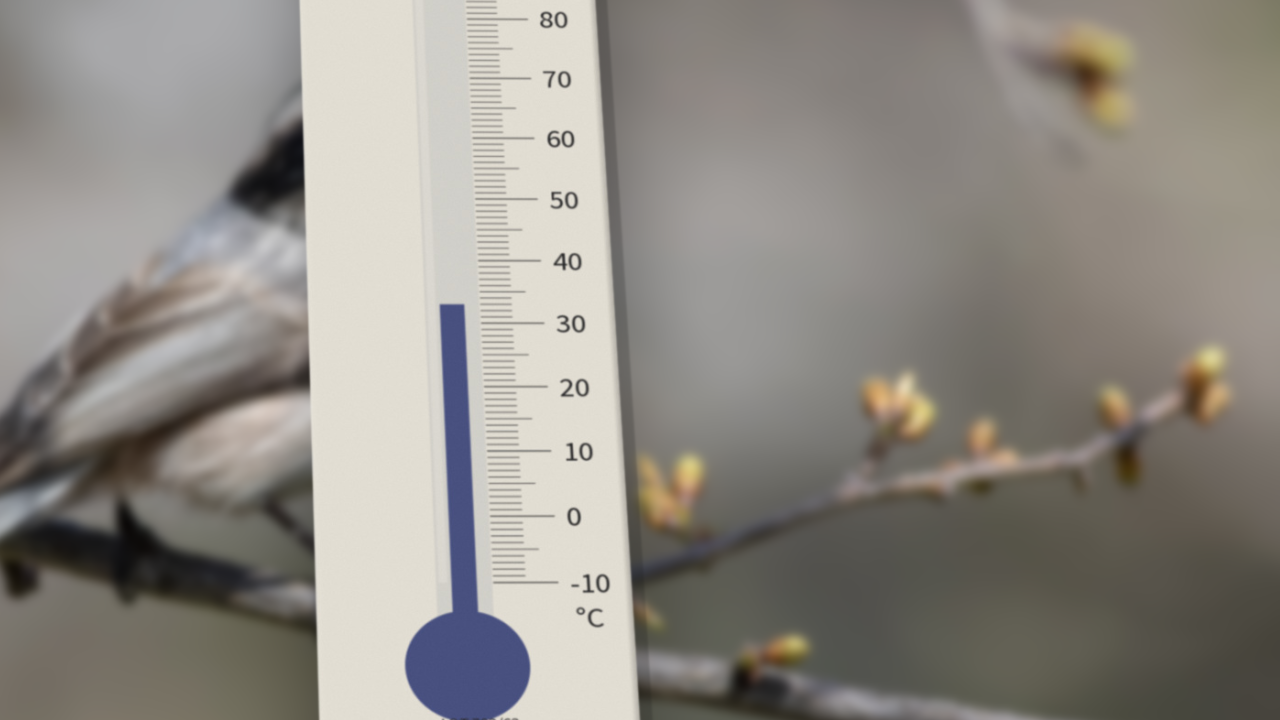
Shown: 33 °C
